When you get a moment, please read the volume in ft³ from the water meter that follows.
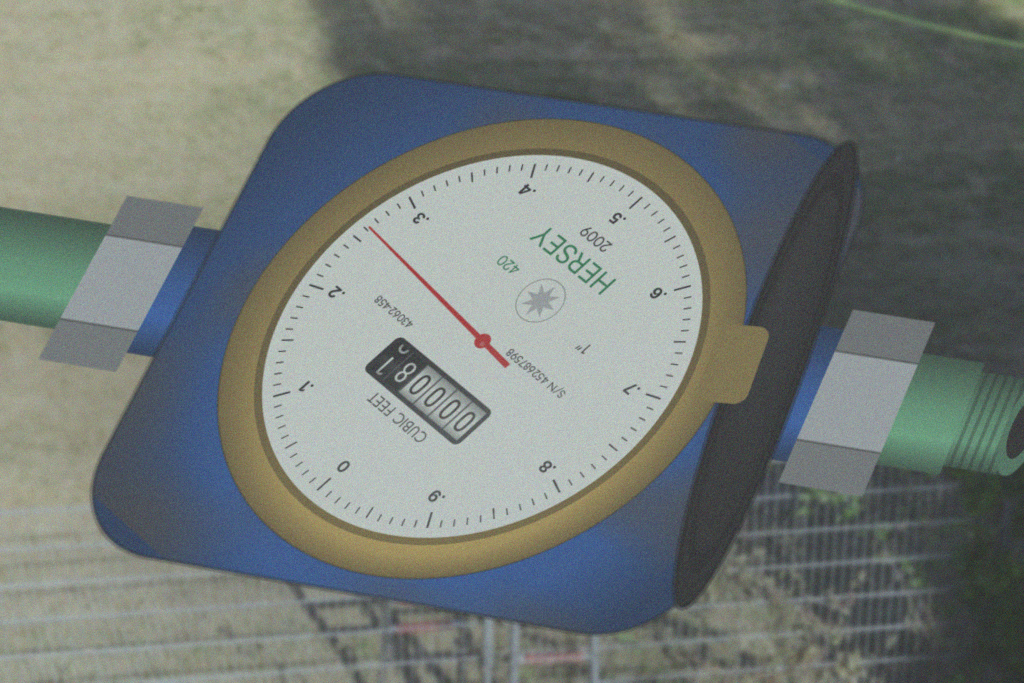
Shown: 81.26 ft³
